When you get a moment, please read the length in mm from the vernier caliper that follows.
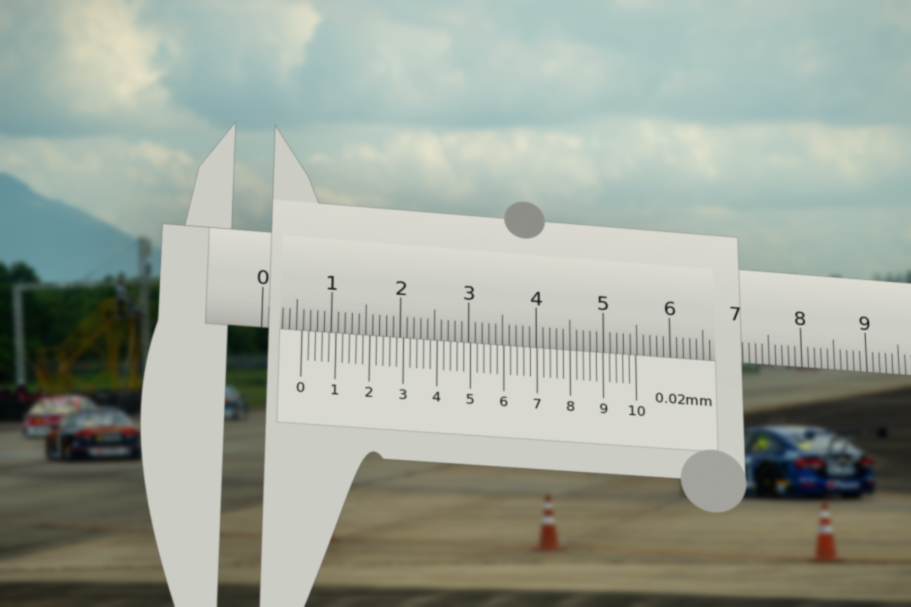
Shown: 5.8 mm
